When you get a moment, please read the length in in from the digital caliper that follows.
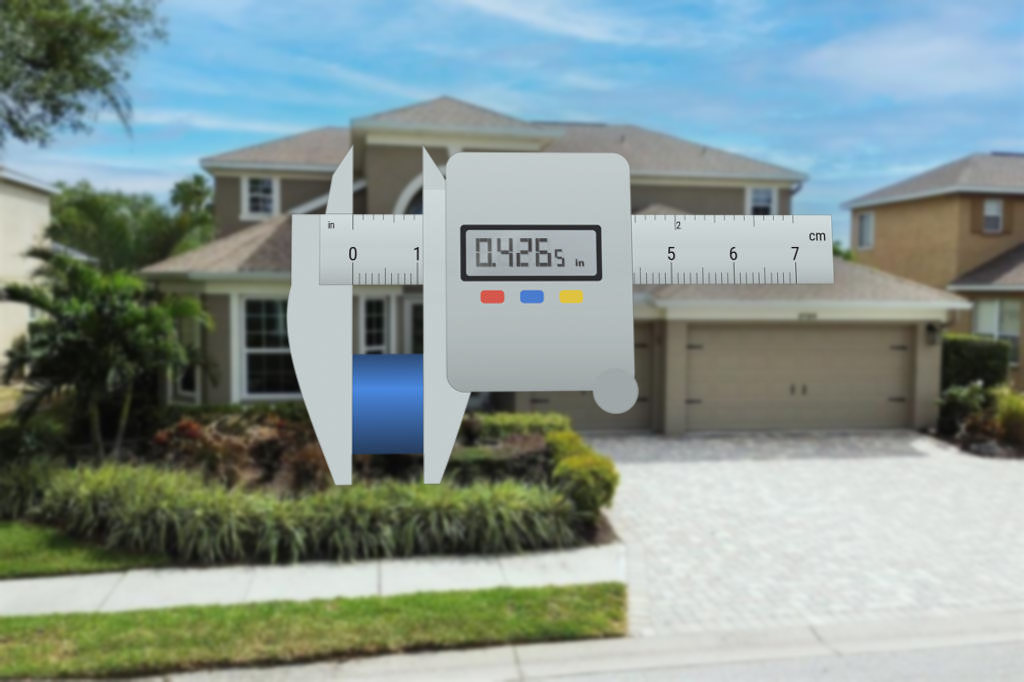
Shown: 0.4265 in
